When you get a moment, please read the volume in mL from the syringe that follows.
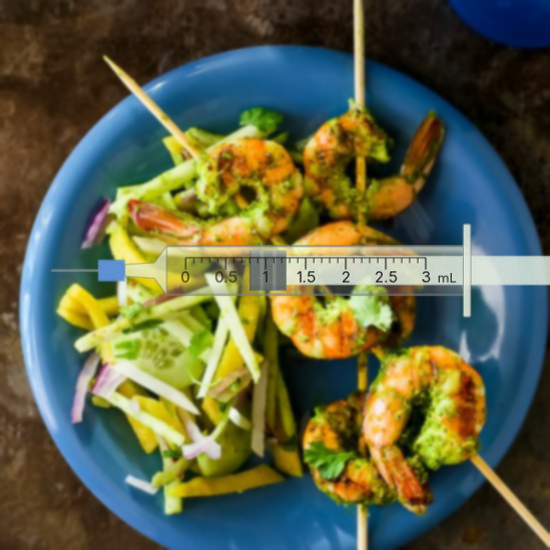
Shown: 0.8 mL
